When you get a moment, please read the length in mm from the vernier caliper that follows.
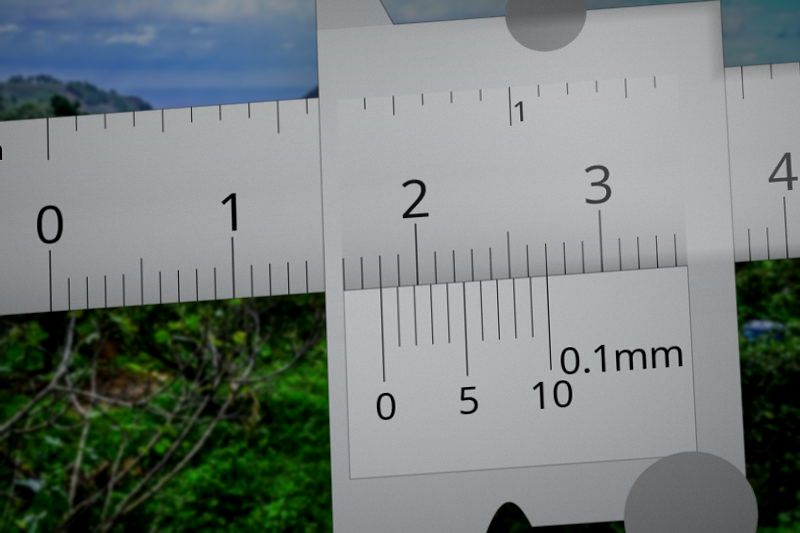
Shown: 18.0 mm
